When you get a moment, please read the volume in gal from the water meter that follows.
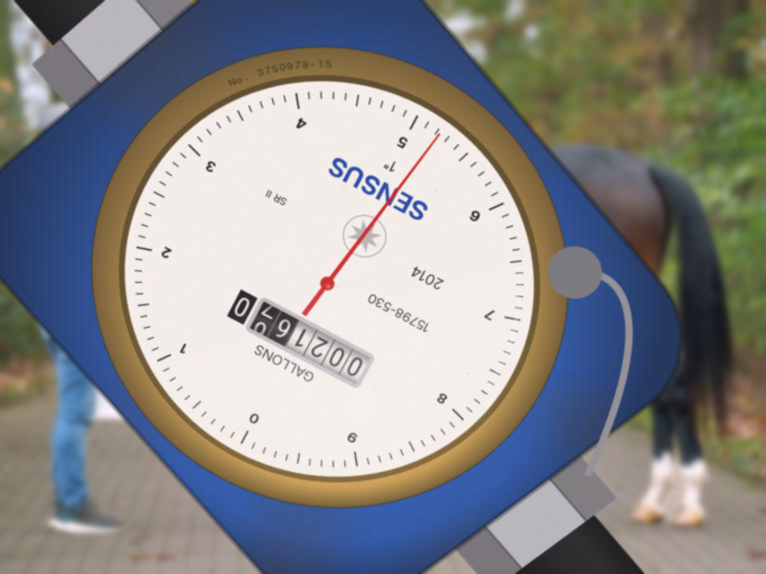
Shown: 21665.2 gal
